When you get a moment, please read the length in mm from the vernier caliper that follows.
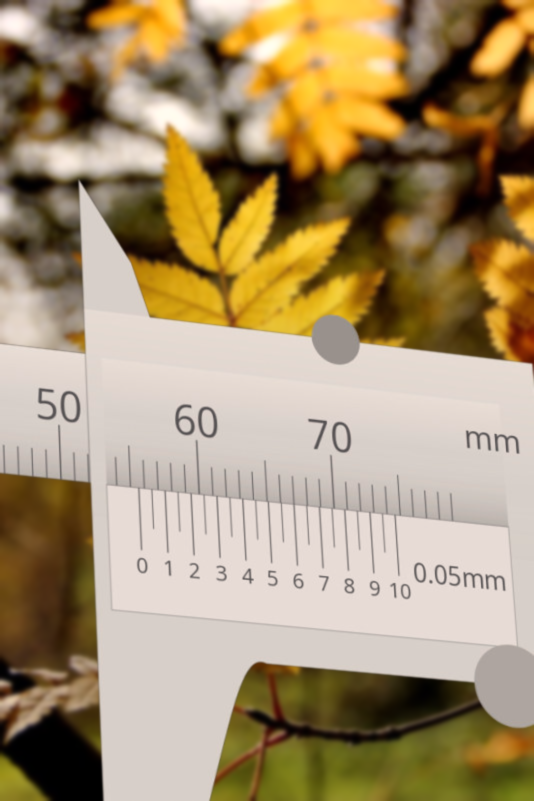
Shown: 55.6 mm
